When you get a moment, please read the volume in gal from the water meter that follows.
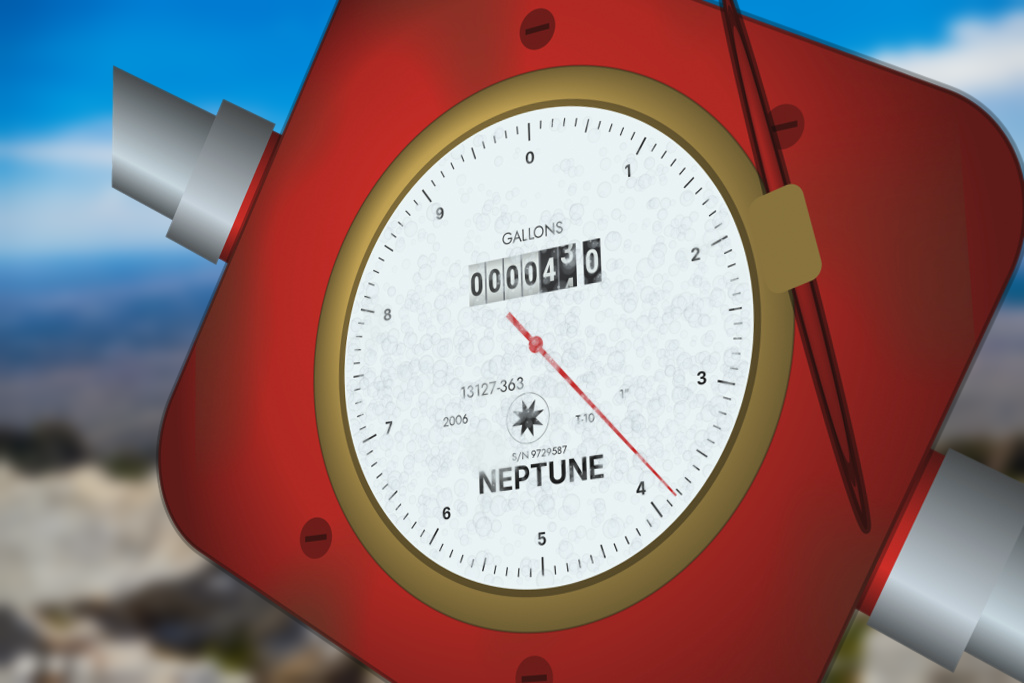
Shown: 433.8 gal
